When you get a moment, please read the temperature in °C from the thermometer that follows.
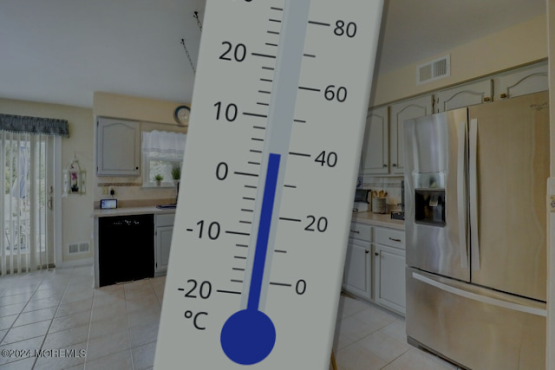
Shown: 4 °C
